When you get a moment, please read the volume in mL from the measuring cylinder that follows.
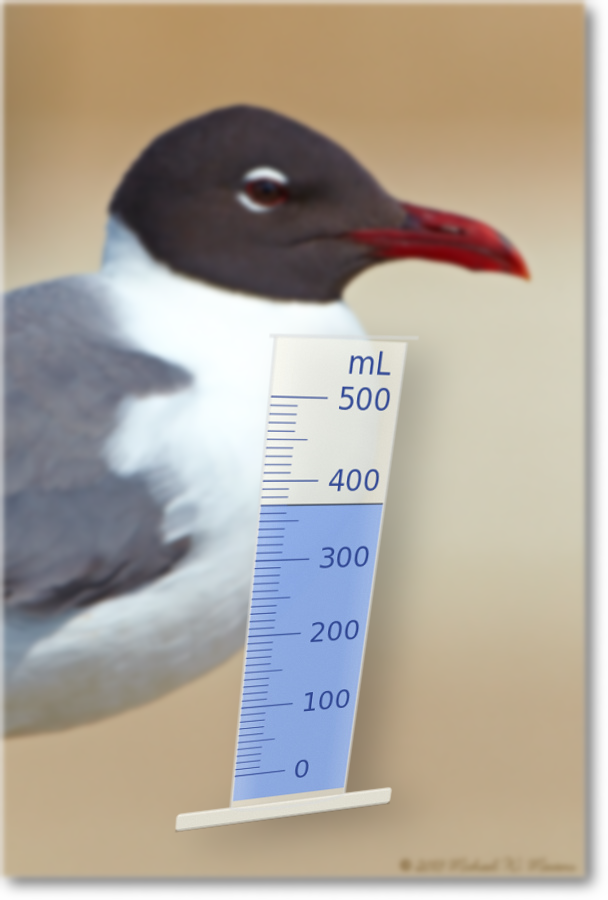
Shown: 370 mL
